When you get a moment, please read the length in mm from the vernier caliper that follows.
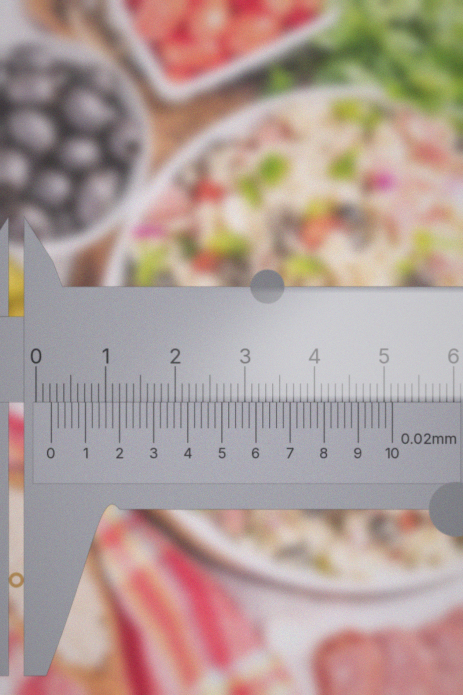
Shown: 2.2 mm
